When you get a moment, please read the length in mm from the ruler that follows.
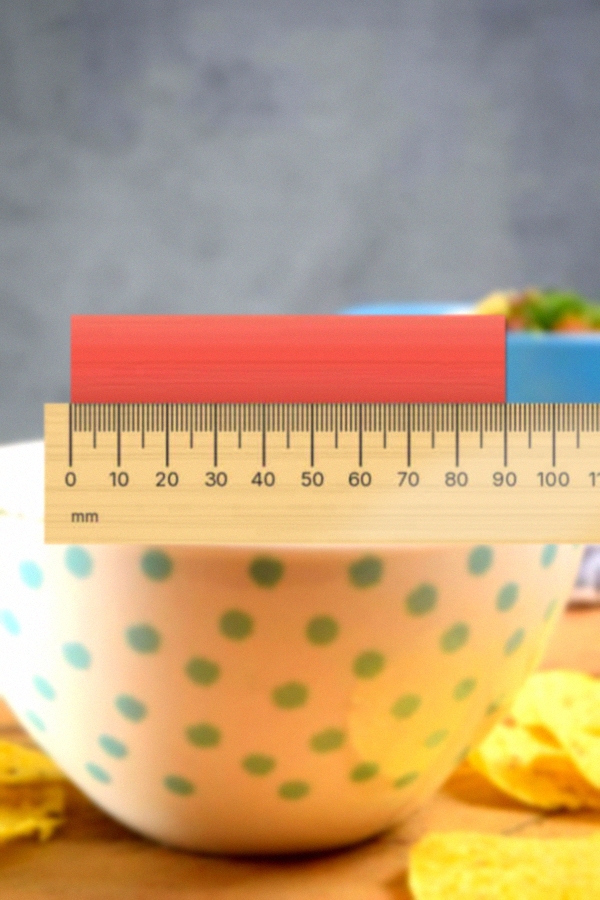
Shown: 90 mm
